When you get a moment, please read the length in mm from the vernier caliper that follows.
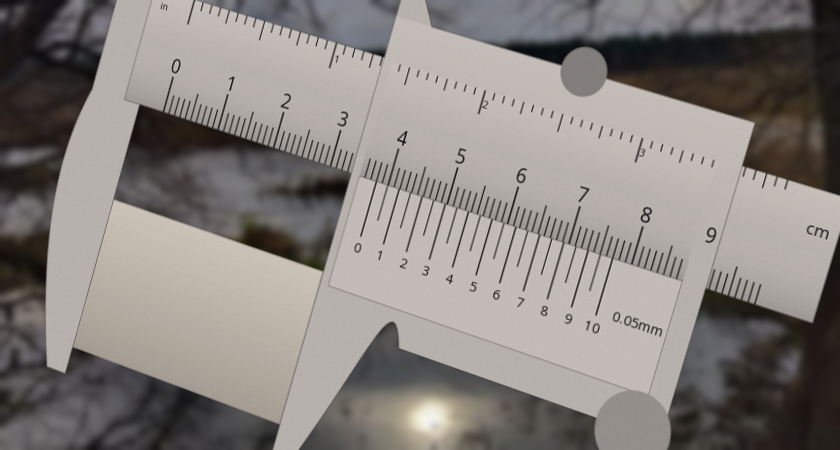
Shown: 38.0 mm
